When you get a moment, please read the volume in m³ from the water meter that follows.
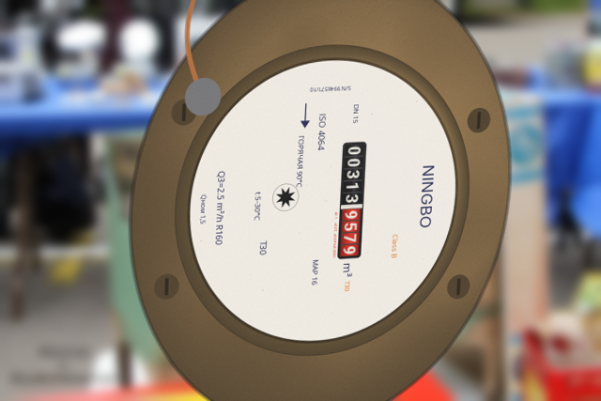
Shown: 313.9579 m³
